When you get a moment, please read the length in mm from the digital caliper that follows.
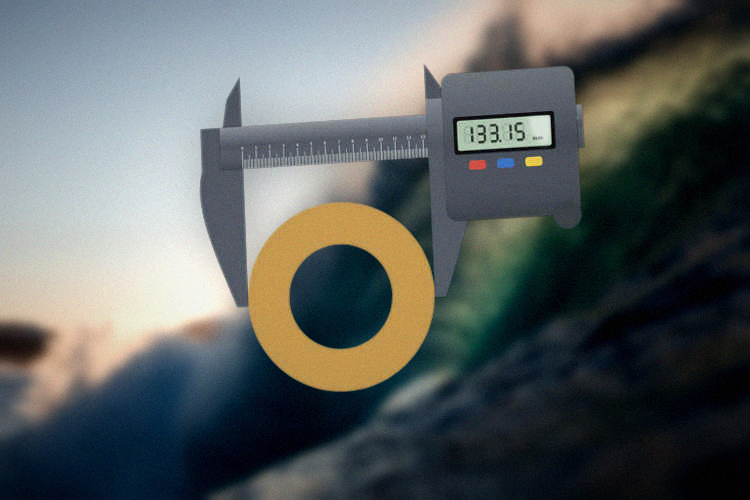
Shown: 133.15 mm
